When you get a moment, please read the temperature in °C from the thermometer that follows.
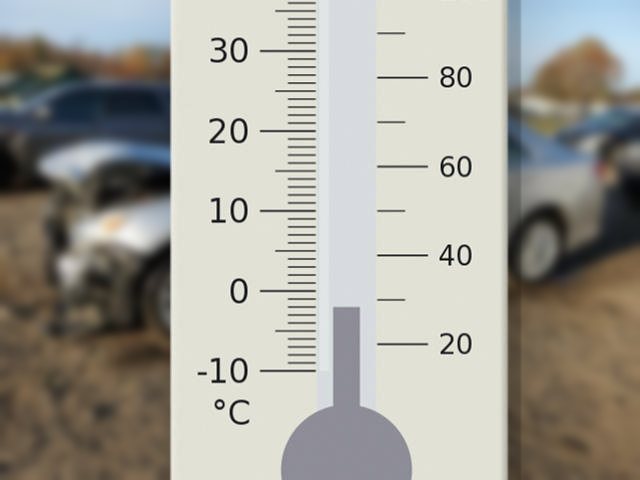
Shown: -2 °C
